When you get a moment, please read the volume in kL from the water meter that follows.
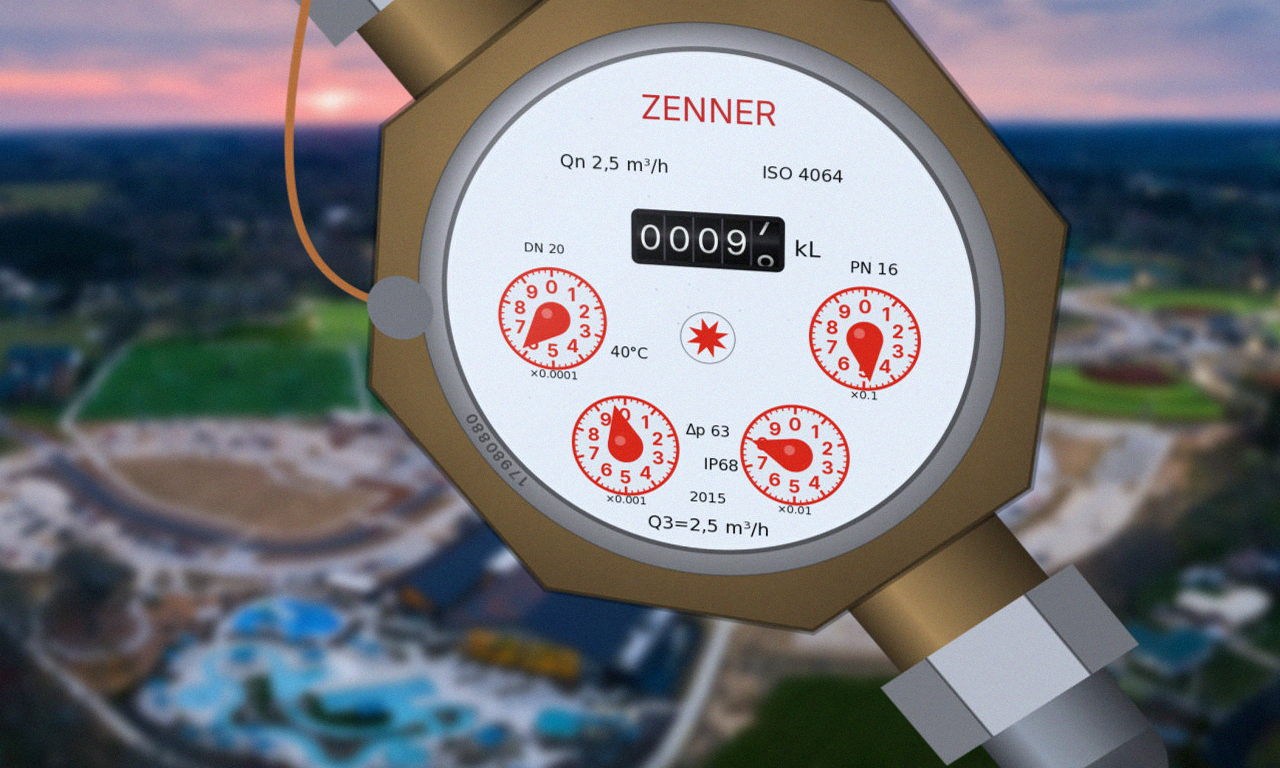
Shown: 97.4796 kL
